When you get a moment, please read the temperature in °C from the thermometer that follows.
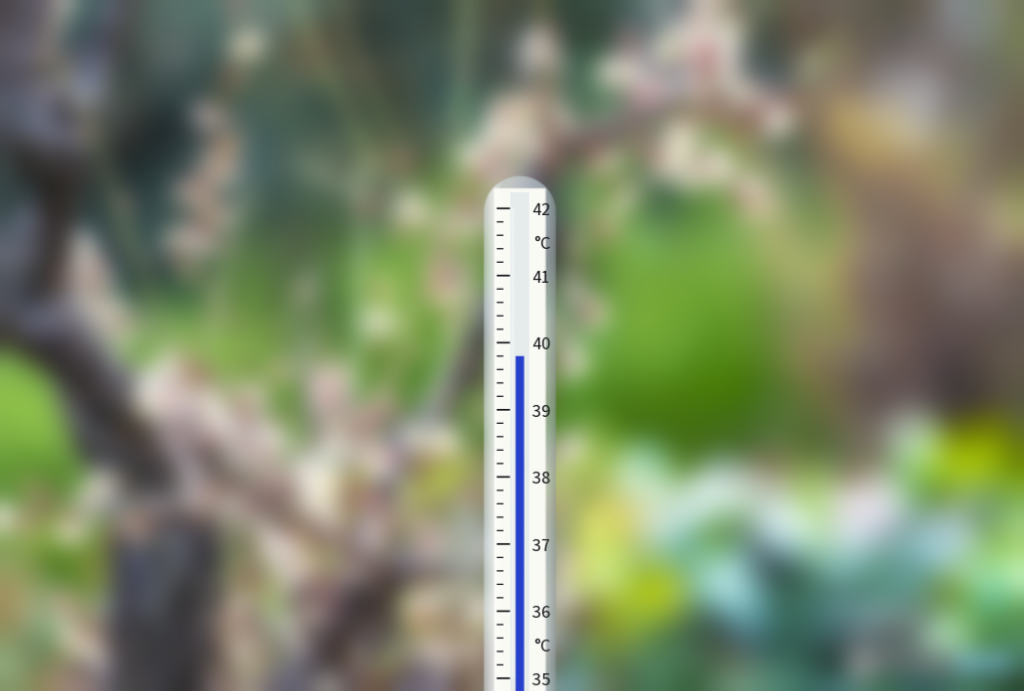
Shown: 39.8 °C
